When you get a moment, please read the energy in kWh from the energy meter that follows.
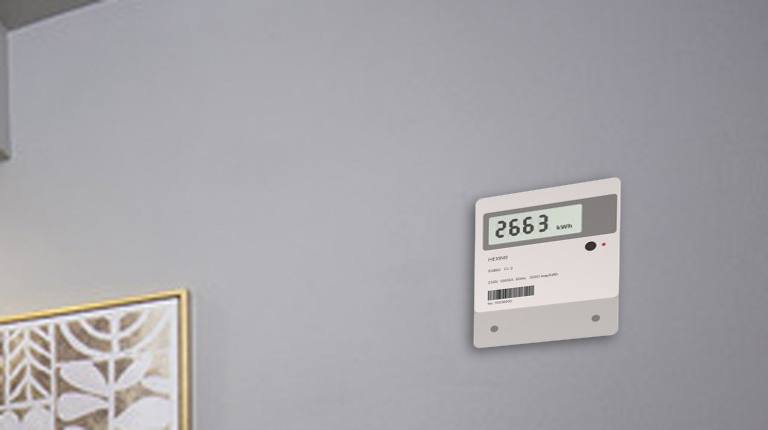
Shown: 2663 kWh
